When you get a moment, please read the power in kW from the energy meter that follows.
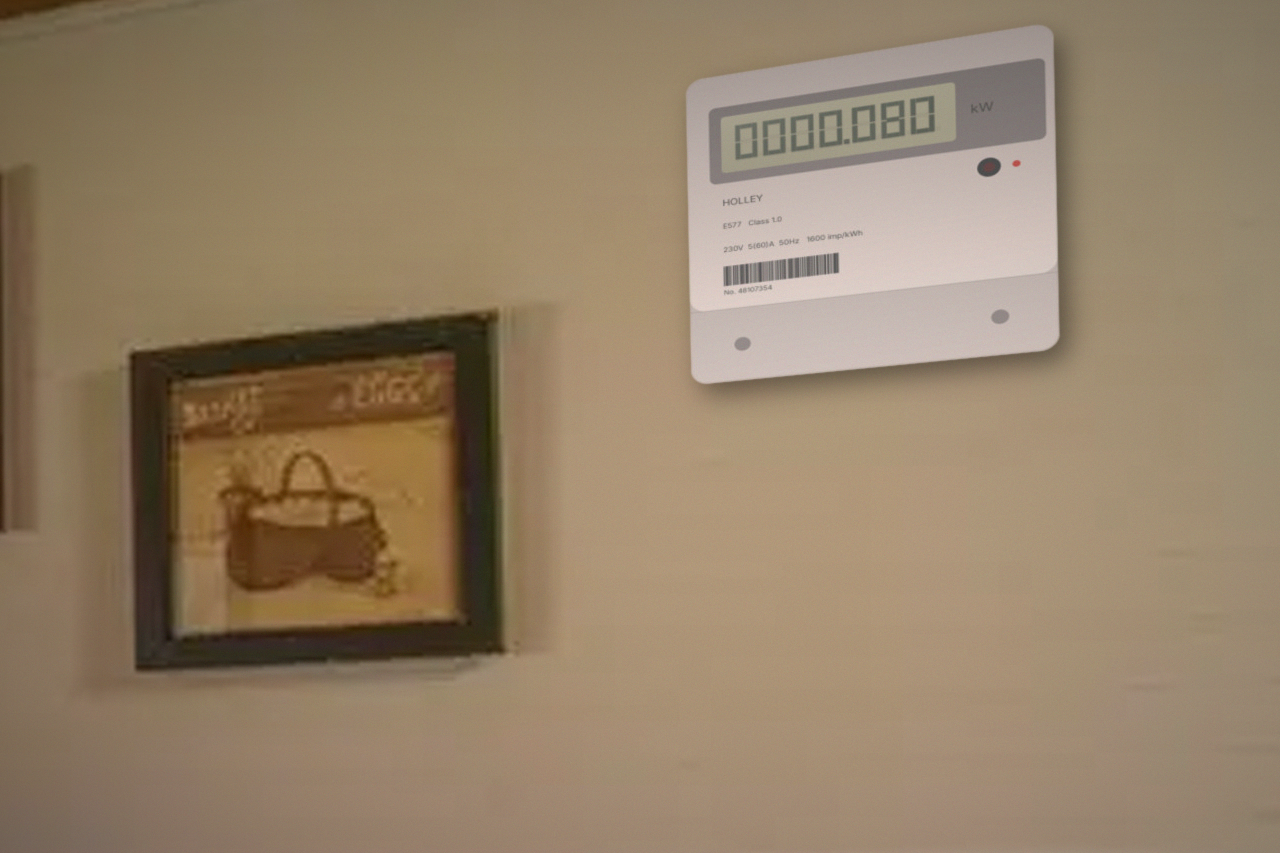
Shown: 0.080 kW
